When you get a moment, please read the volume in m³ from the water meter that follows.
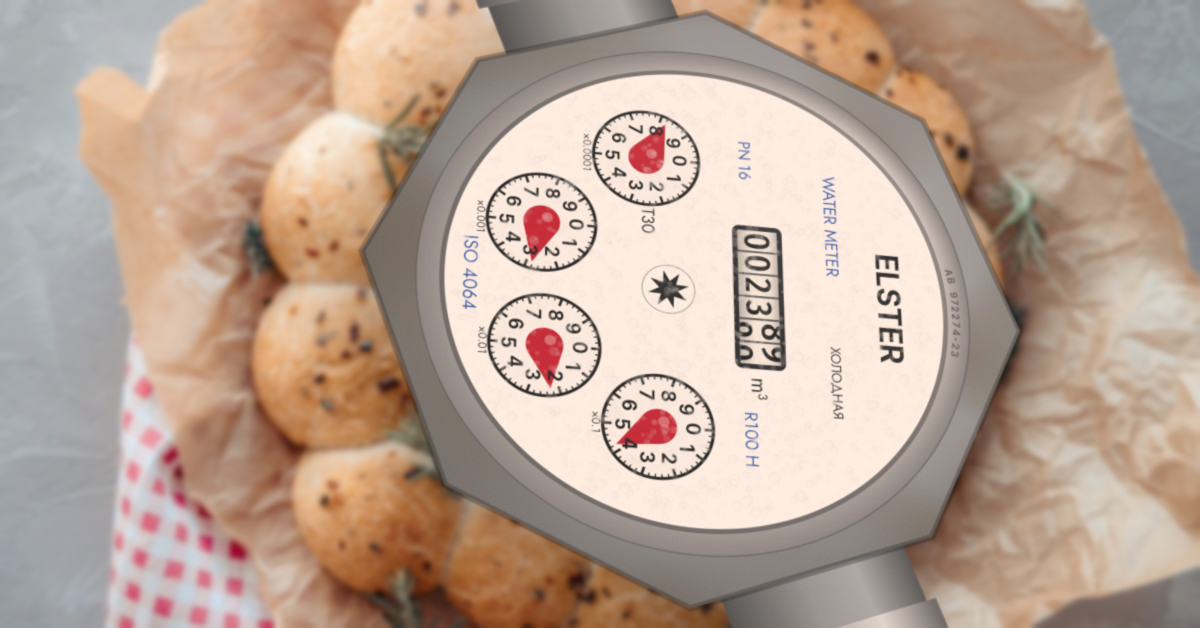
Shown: 2389.4228 m³
